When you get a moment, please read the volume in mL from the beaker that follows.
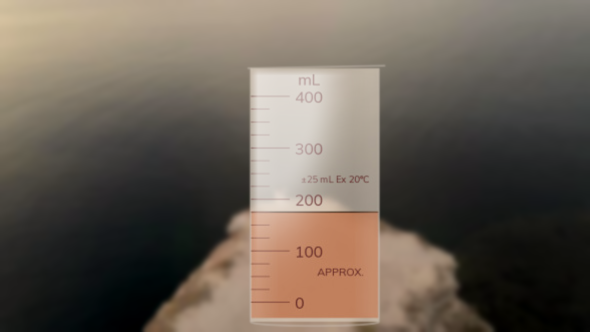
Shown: 175 mL
